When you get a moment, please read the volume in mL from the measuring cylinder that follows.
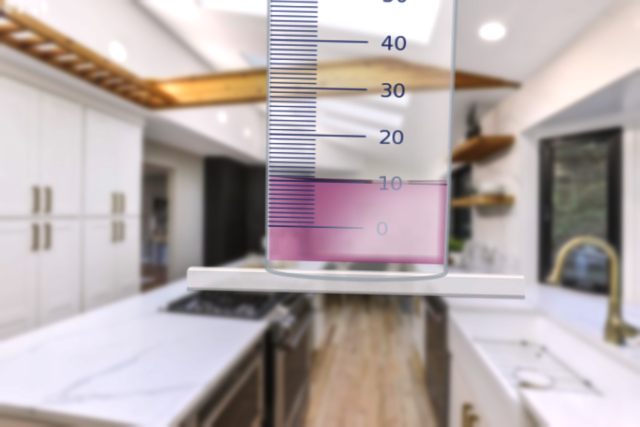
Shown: 10 mL
